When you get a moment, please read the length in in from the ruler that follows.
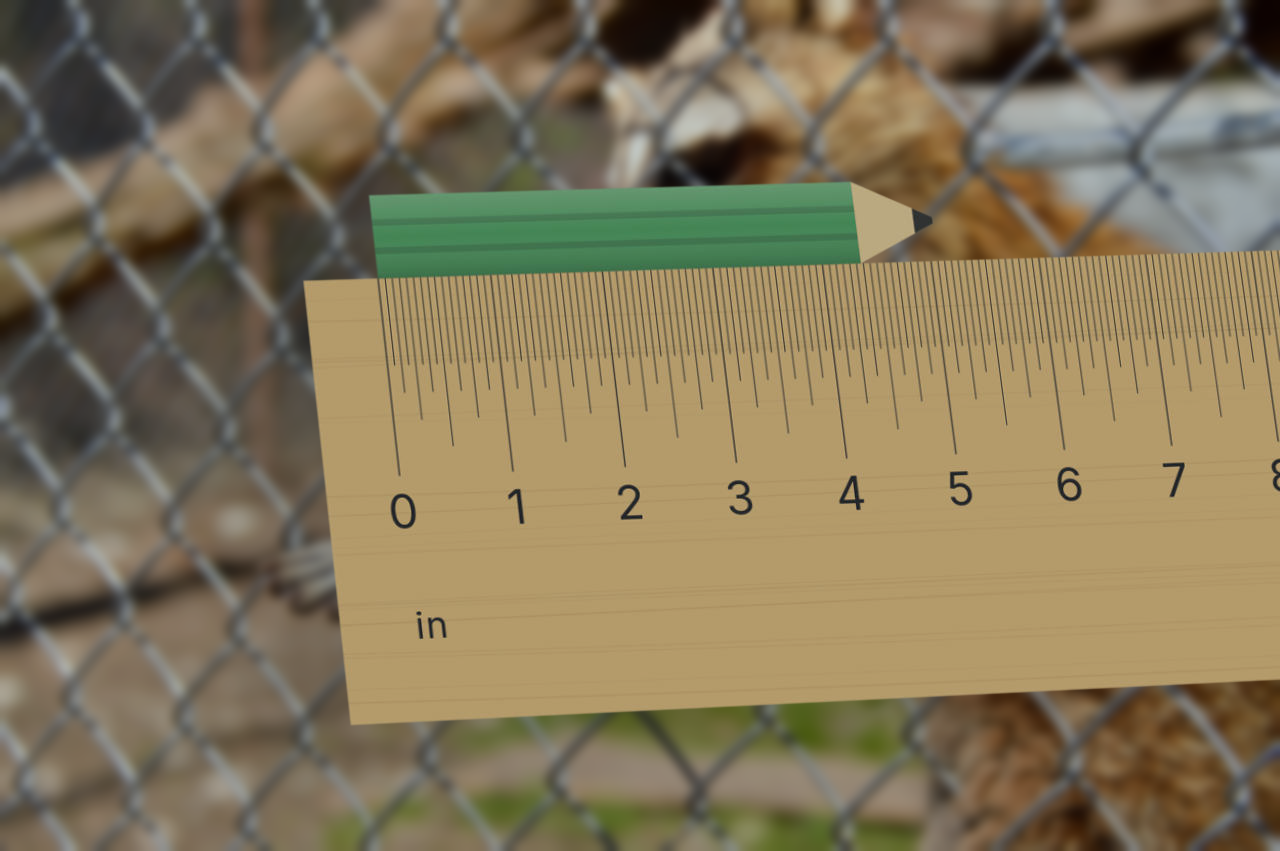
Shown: 5.0625 in
